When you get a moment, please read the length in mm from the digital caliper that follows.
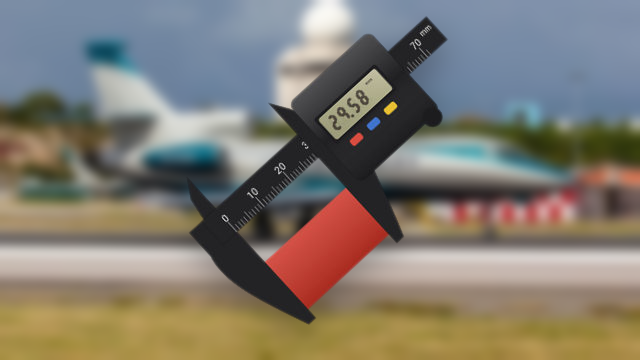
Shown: 29.58 mm
